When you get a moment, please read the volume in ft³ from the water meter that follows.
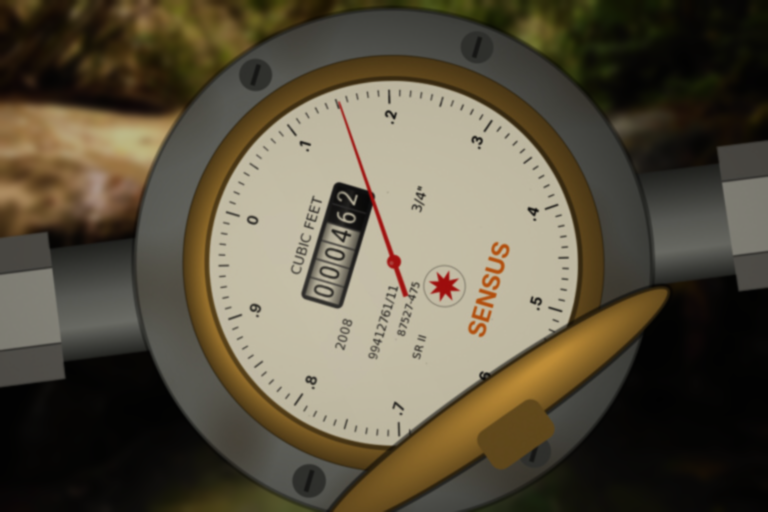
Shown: 462.15 ft³
